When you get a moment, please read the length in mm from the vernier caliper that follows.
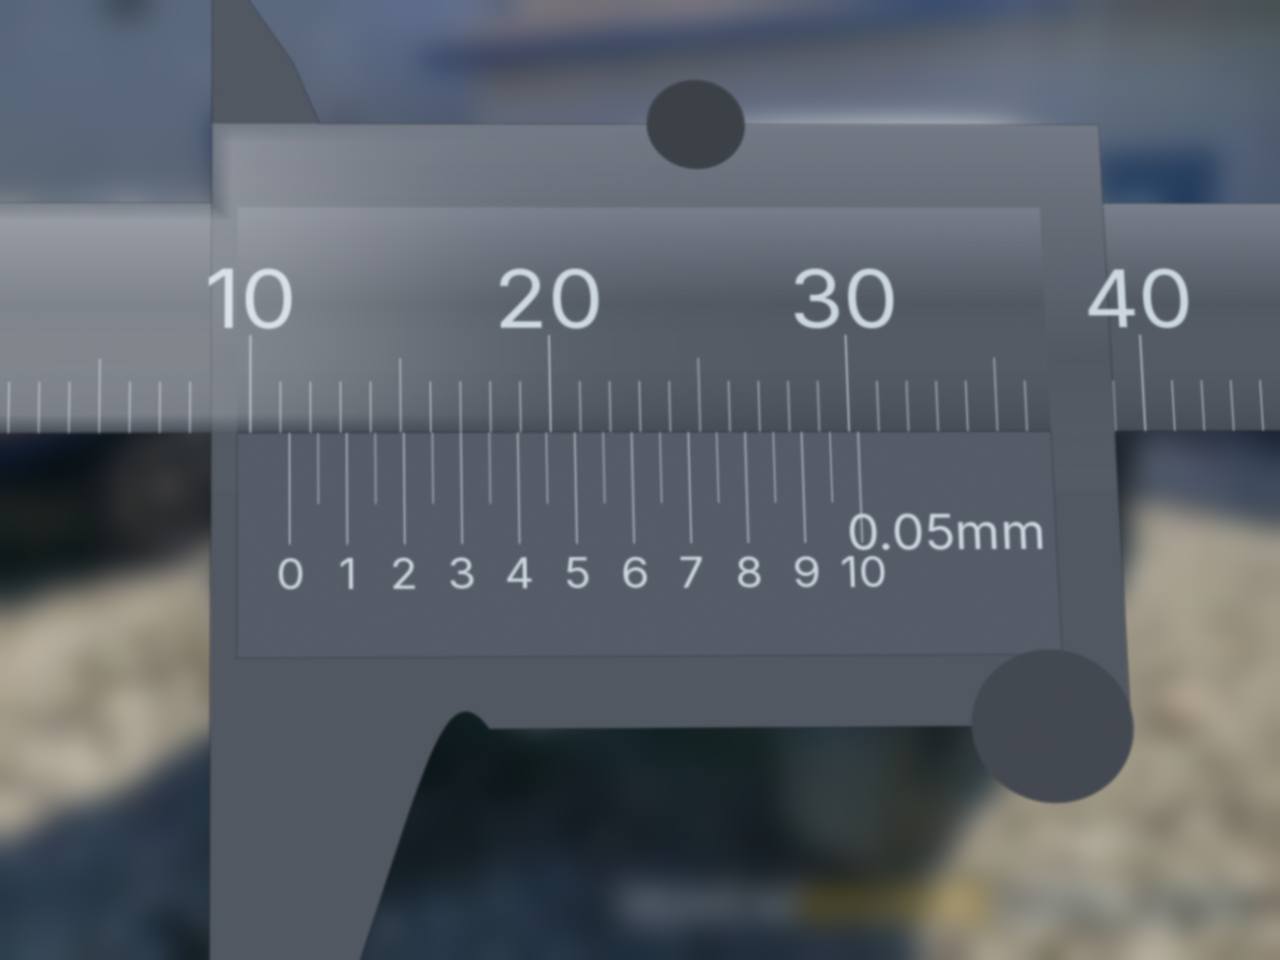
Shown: 11.3 mm
